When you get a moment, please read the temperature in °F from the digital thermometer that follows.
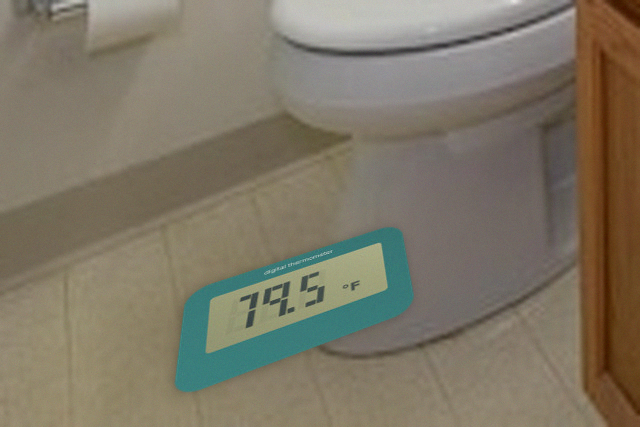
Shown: 79.5 °F
